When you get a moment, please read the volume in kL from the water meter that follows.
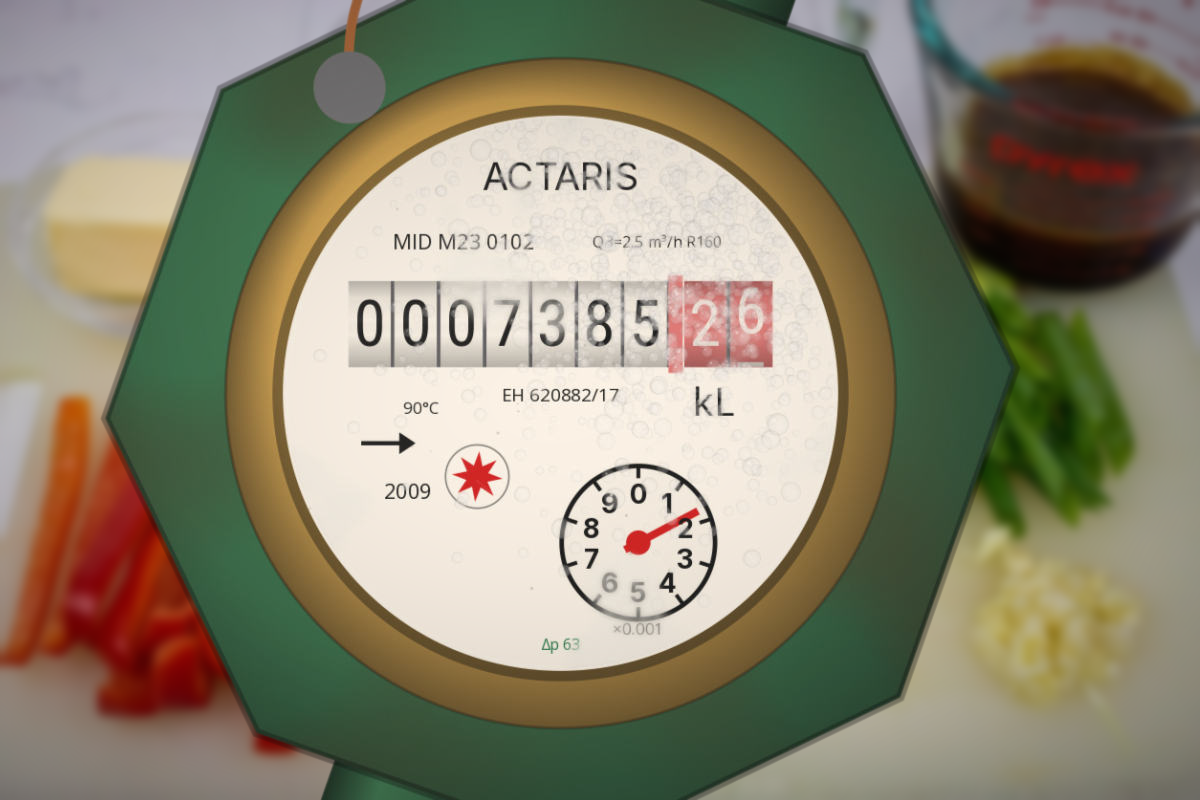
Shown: 7385.261 kL
